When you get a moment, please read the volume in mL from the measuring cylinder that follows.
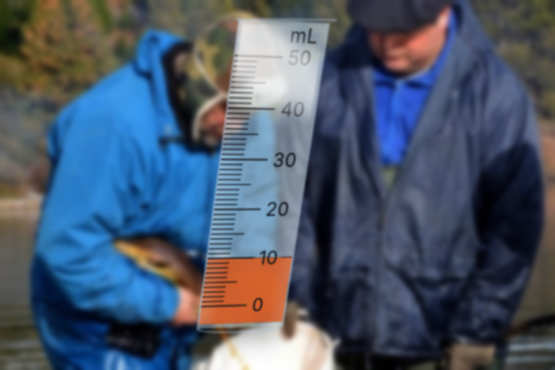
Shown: 10 mL
